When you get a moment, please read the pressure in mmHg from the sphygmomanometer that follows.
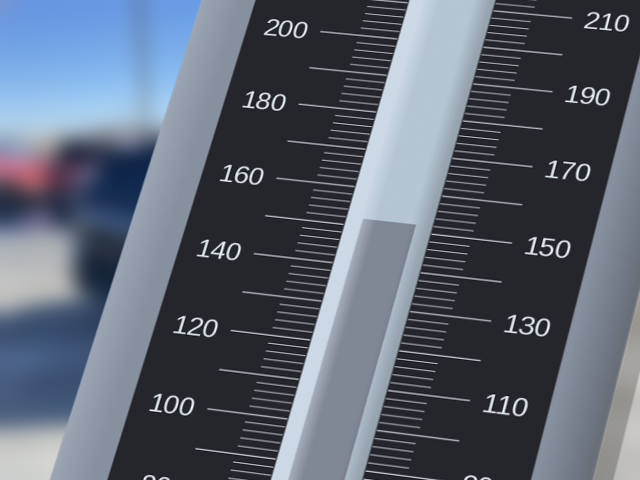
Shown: 152 mmHg
